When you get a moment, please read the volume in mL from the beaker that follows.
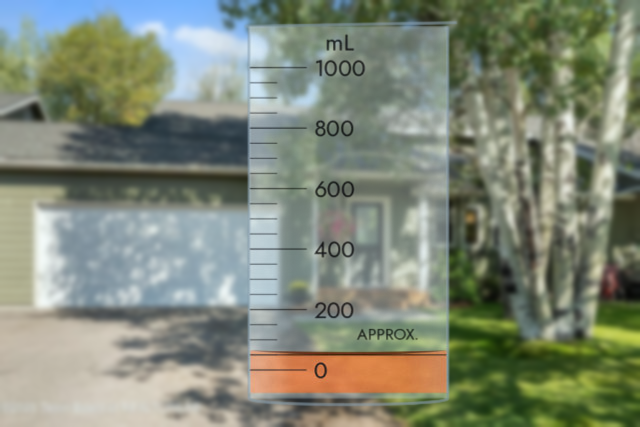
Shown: 50 mL
